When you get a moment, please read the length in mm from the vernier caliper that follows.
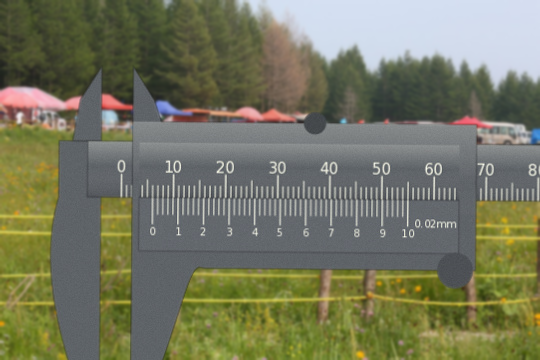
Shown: 6.0 mm
